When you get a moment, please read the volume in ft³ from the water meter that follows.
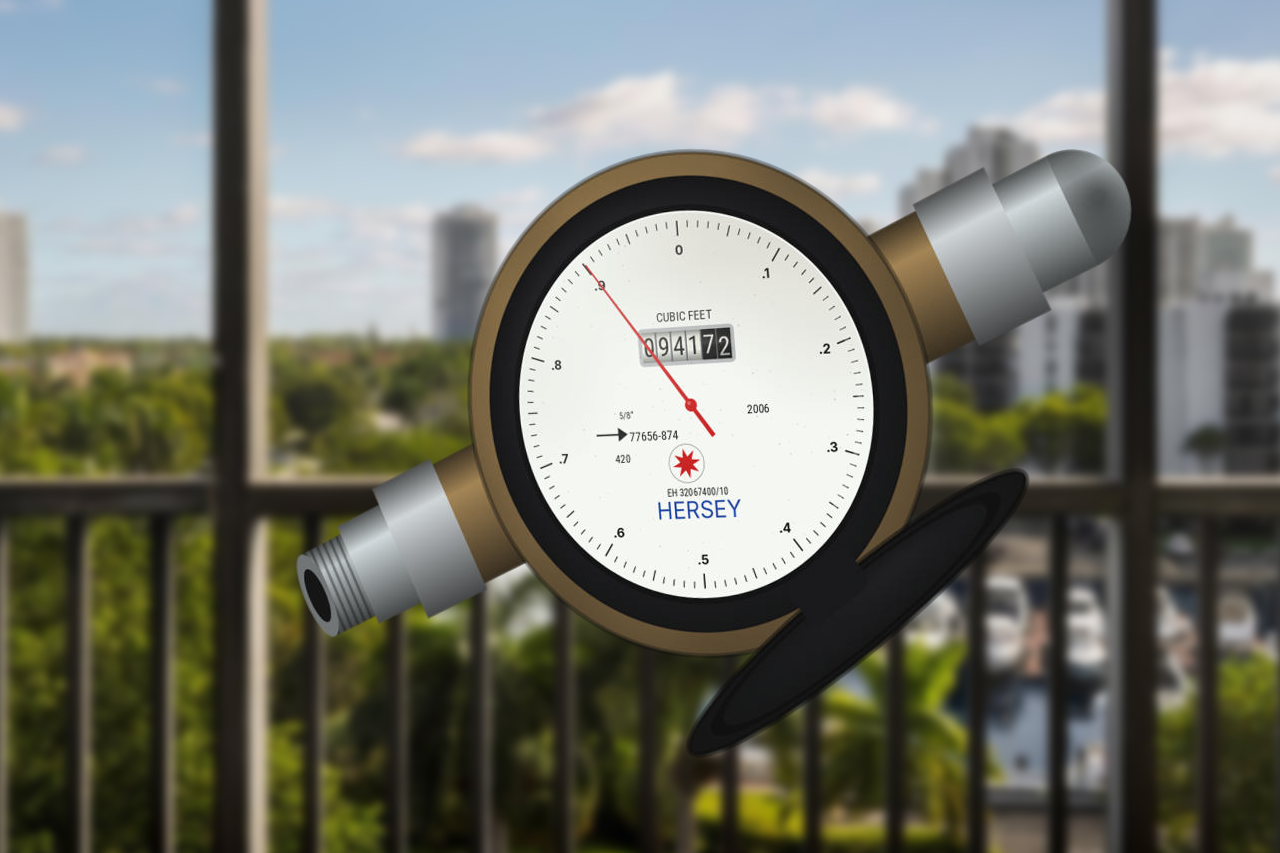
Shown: 94171.90 ft³
